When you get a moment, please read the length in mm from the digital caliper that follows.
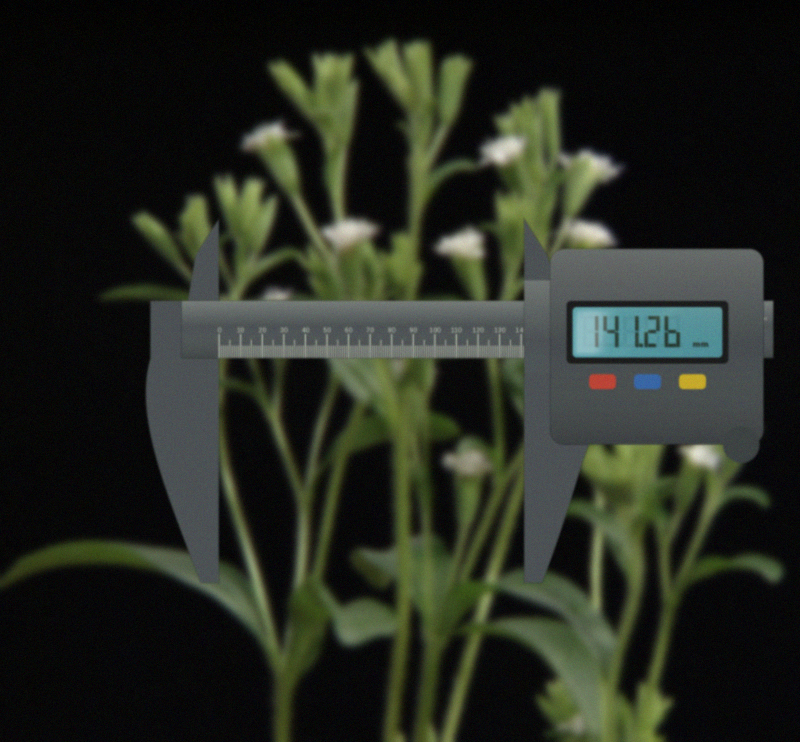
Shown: 141.26 mm
